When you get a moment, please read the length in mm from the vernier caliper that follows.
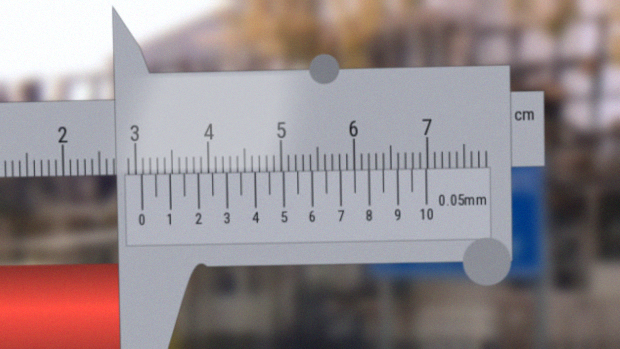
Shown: 30.8 mm
